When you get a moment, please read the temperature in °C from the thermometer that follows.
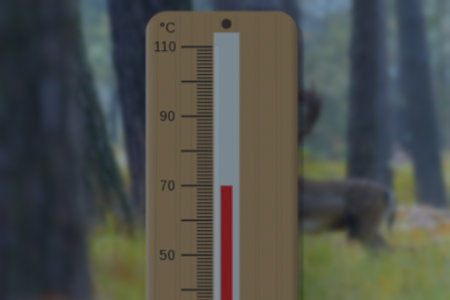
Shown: 70 °C
